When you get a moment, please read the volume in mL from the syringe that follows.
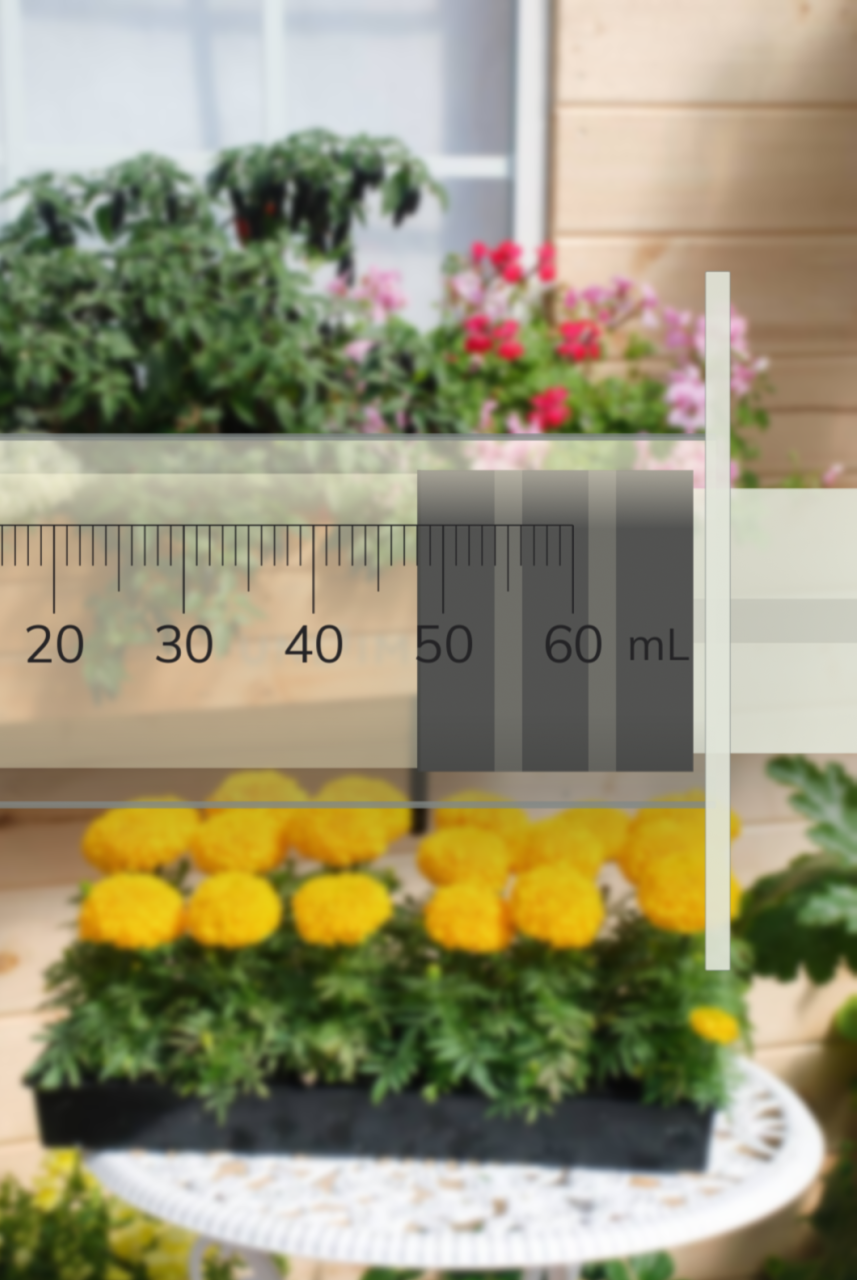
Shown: 48 mL
